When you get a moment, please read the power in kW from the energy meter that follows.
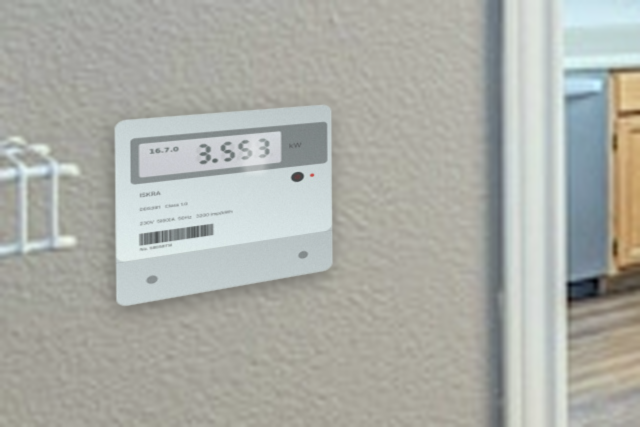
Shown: 3.553 kW
